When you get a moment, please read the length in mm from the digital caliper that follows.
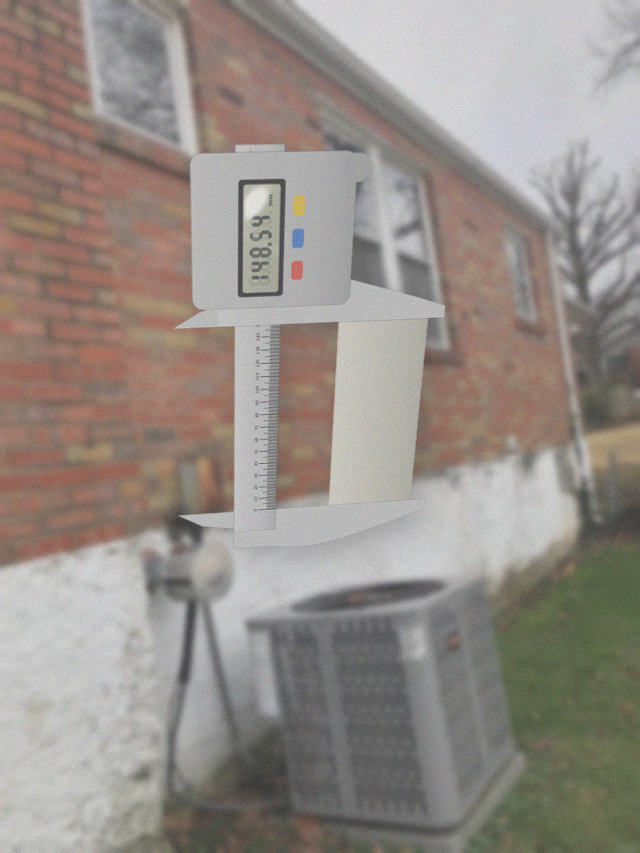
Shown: 148.54 mm
